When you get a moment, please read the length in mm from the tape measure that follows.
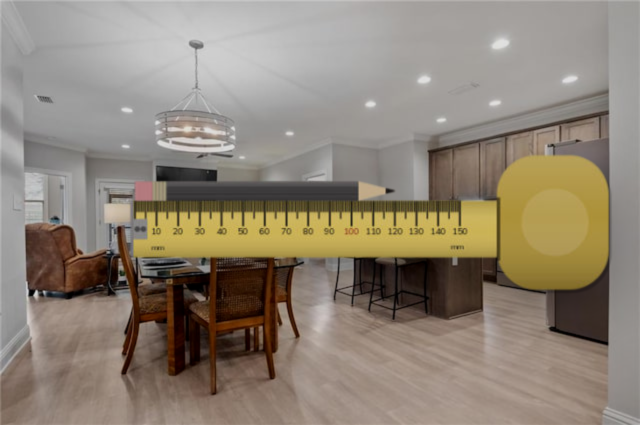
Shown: 120 mm
